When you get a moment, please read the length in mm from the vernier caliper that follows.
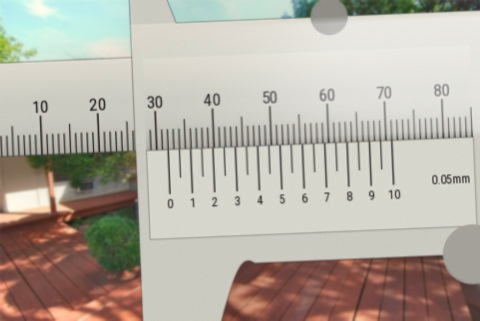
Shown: 32.0 mm
